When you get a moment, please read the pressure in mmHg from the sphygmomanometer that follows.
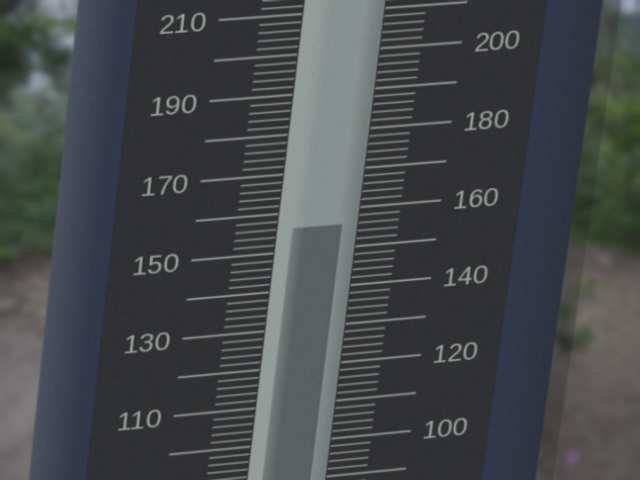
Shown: 156 mmHg
